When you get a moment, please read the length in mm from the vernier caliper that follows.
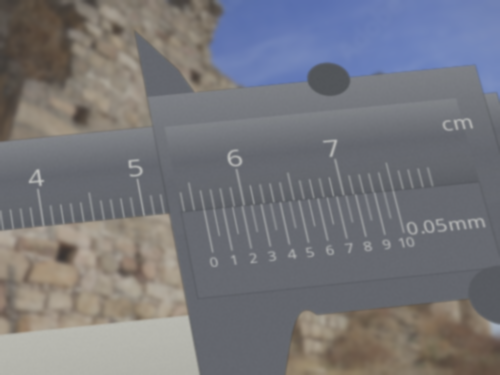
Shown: 56.0 mm
